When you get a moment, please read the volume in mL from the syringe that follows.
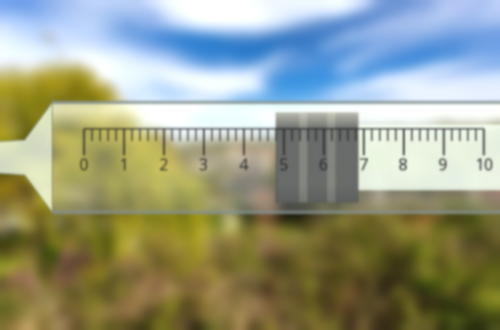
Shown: 4.8 mL
